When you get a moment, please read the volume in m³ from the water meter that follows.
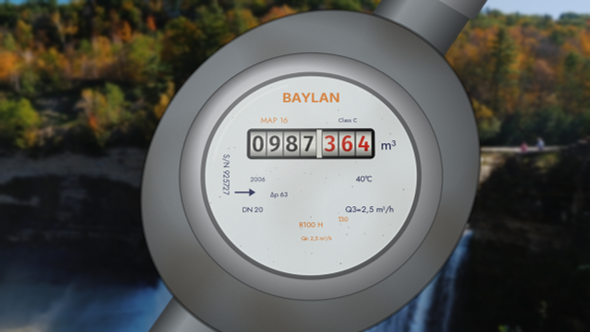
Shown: 987.364 m³
